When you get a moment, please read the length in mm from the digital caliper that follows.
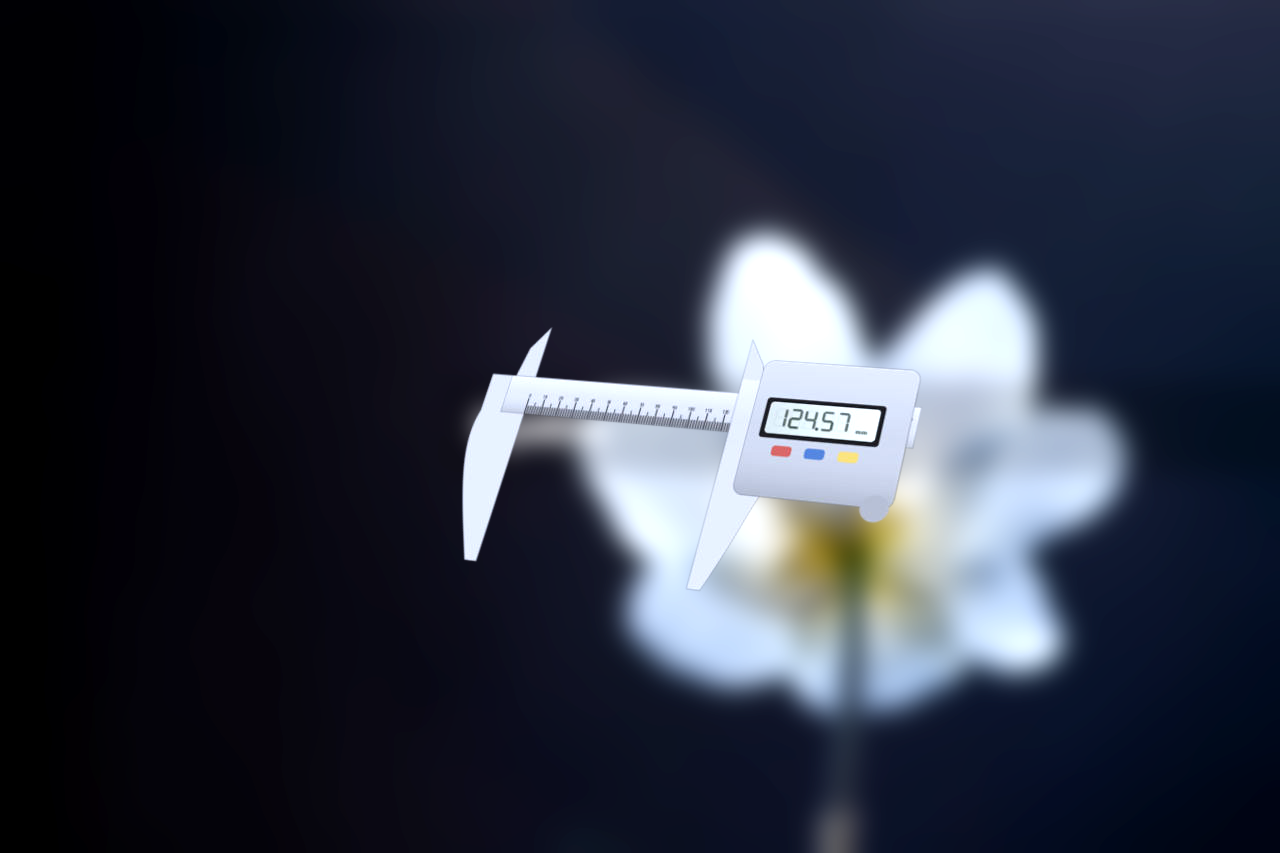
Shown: 124.57 mm
